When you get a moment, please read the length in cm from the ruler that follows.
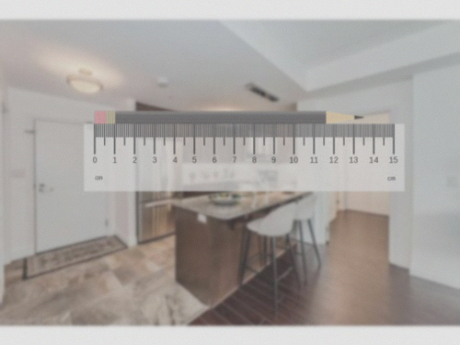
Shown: 13.5 cm
